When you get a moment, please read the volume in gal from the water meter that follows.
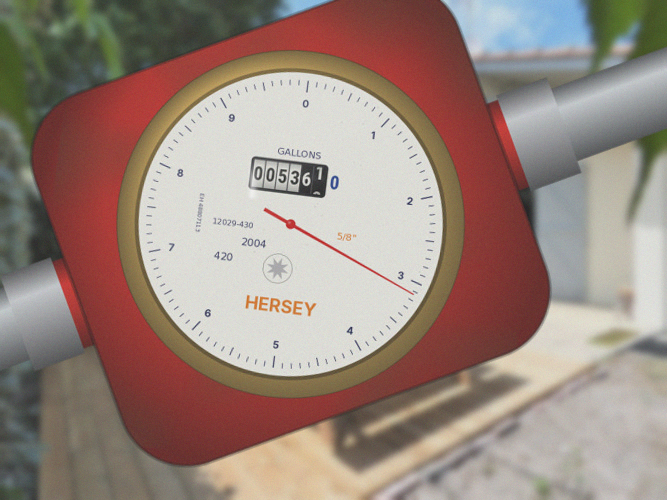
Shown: 53613.1 gal
